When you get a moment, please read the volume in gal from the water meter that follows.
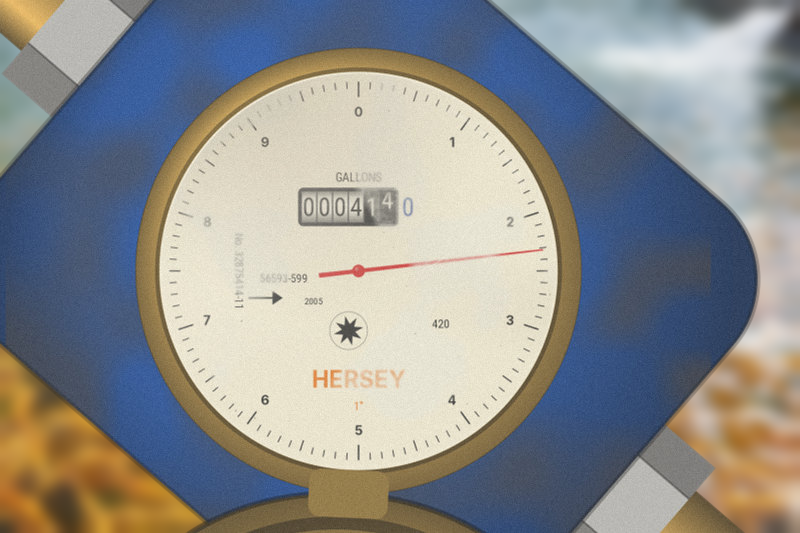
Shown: 4142.3 gal
